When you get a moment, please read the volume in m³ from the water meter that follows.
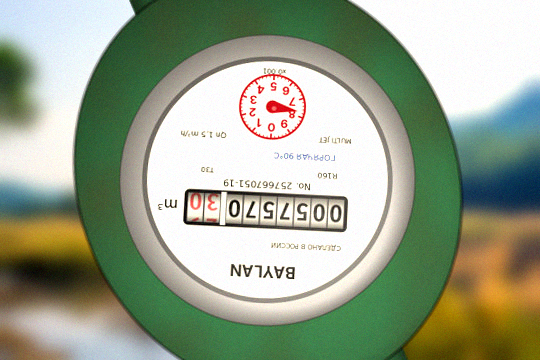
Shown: 57570.297 m³
